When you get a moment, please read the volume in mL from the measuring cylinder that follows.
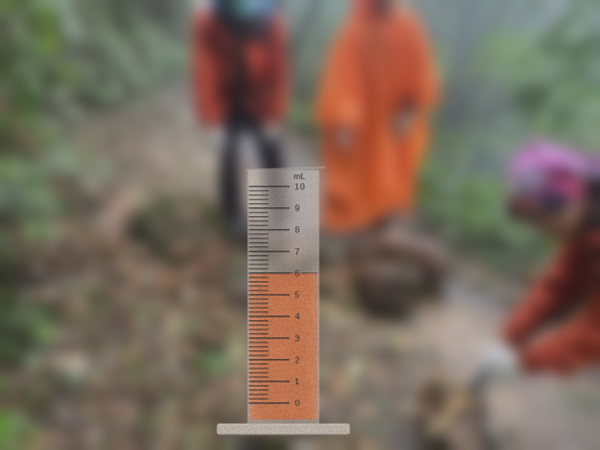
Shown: 6 mL
